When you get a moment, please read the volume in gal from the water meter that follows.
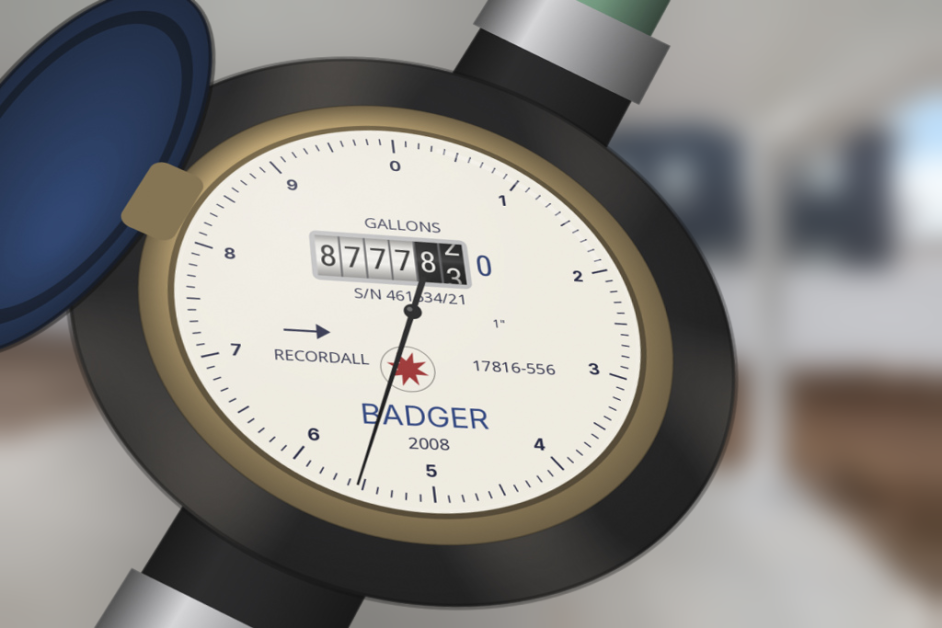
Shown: 8777825.5 gal
